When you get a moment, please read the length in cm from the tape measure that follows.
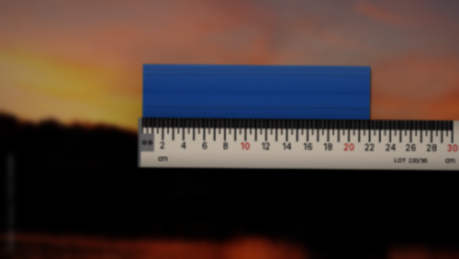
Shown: 22 cm
